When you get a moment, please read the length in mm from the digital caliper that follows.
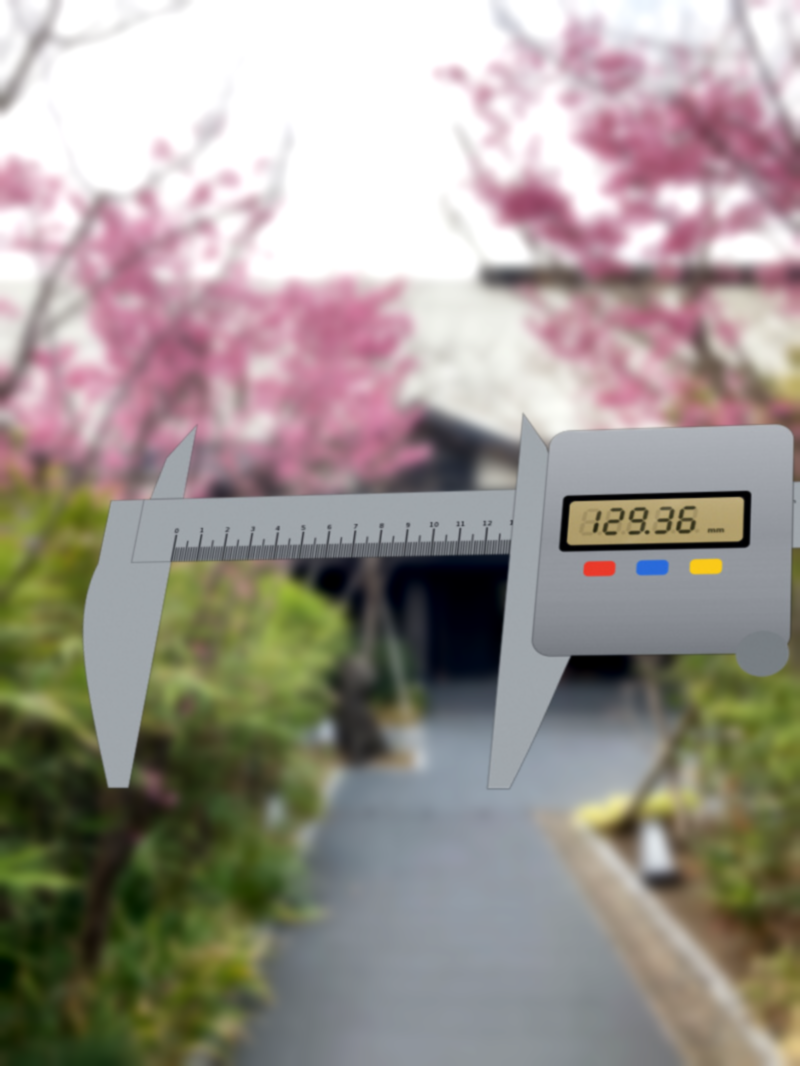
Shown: 129.36 mm
